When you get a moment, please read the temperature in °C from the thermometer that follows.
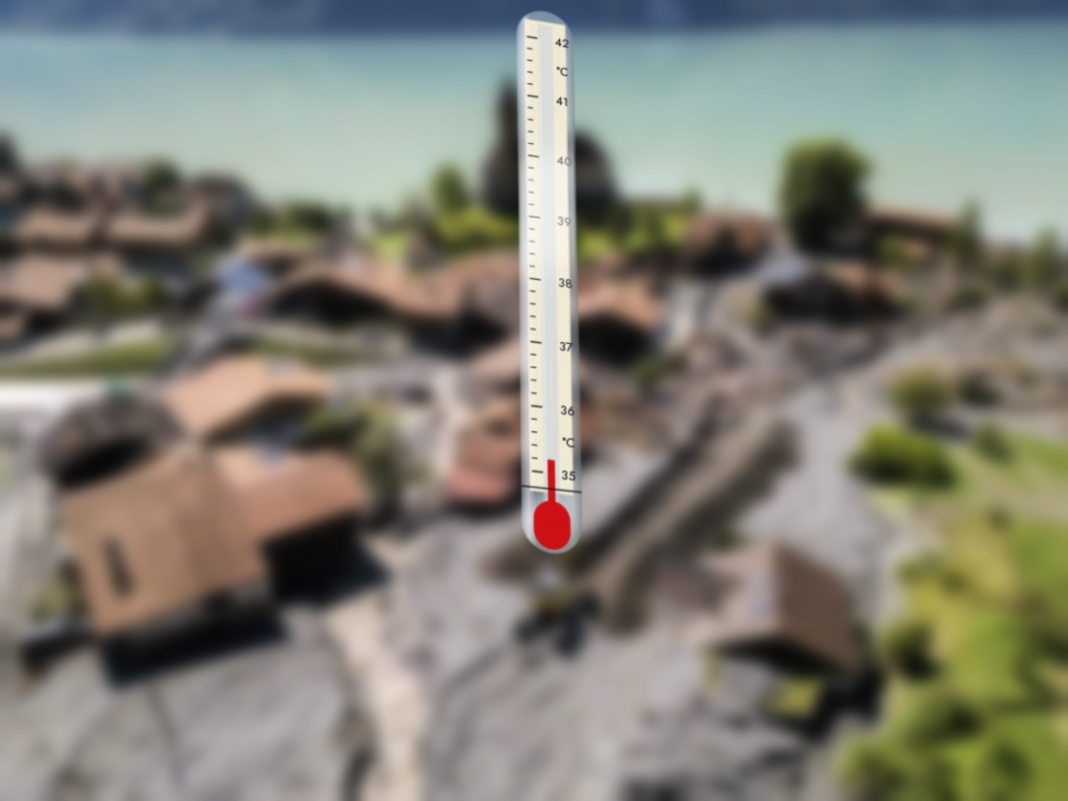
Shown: 35.2 °C
